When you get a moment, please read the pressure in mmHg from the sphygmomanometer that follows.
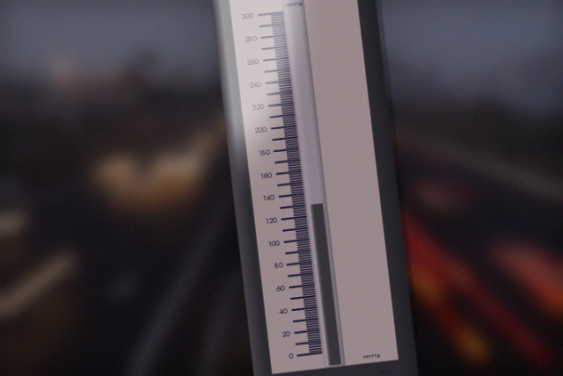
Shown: 130 mmHg
